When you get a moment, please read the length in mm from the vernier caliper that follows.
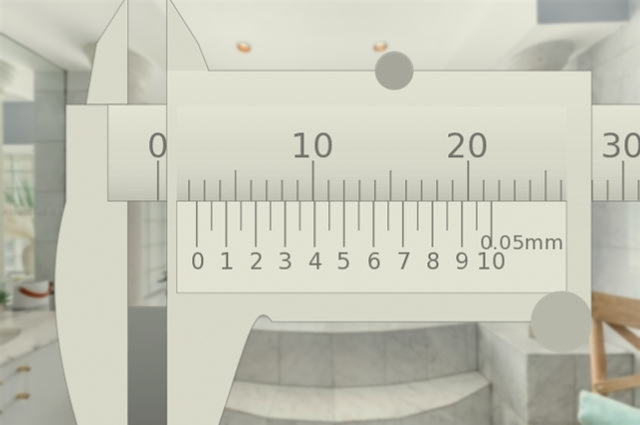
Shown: 2.5 mm
